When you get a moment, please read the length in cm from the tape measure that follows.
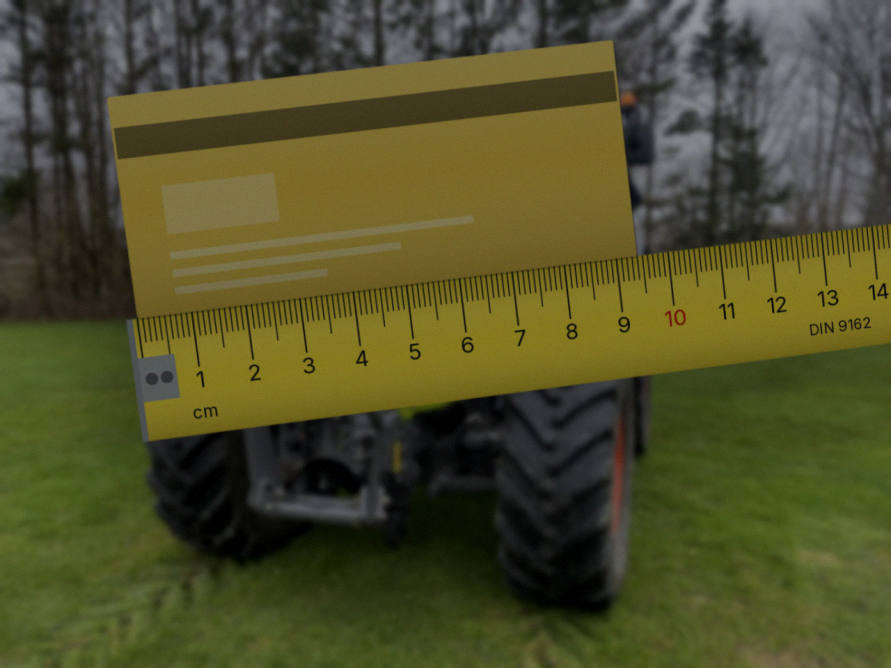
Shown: 9.4 cm
